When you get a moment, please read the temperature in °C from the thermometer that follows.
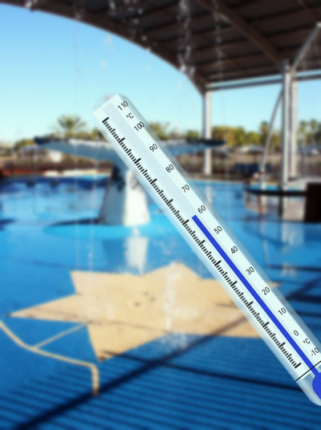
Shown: 60 °C
